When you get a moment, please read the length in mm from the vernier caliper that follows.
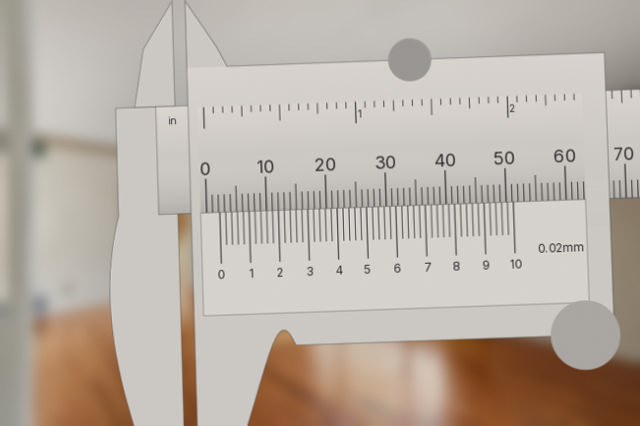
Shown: 2.2 mm
